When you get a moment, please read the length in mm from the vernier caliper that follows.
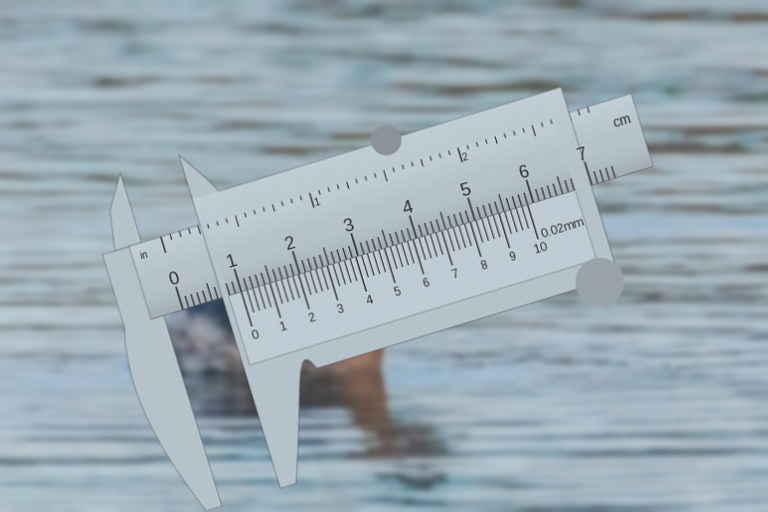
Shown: 10.0 mm
